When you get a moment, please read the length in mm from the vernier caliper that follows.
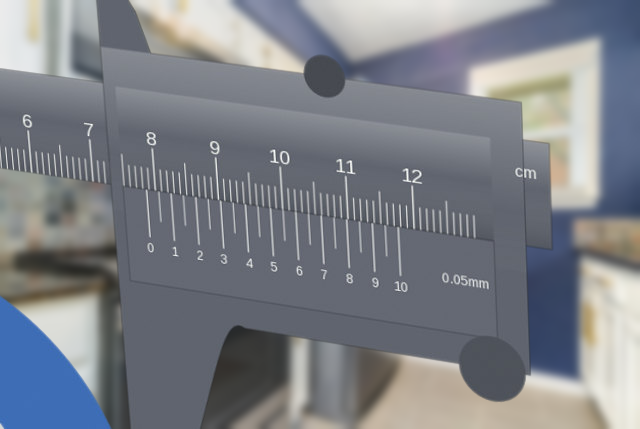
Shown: 78.6 mm
